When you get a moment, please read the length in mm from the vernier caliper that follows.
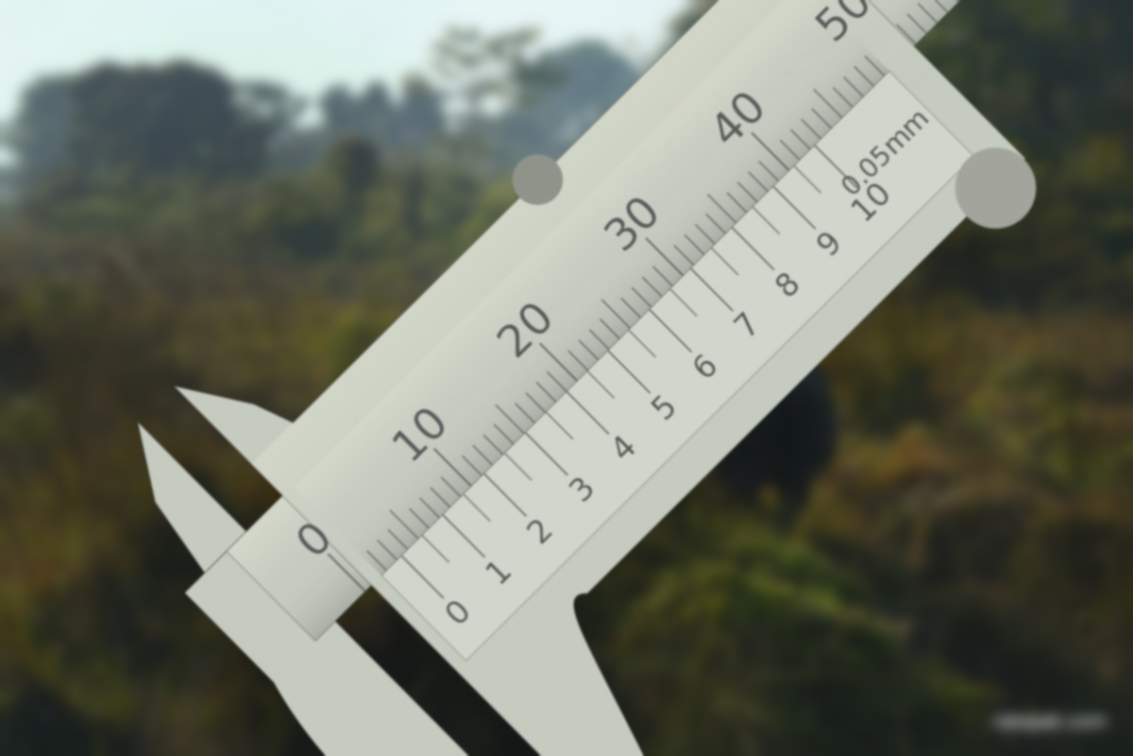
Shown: 3.4 mm
